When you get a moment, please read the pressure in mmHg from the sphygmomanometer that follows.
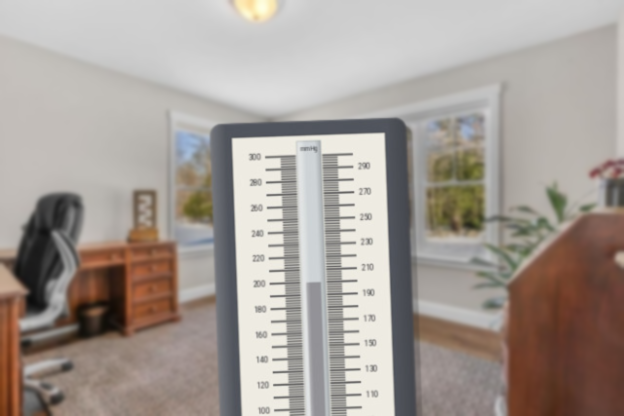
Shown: 200 mmHg
